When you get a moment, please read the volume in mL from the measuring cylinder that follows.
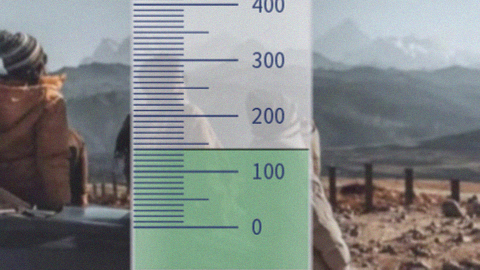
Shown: 140 mL
